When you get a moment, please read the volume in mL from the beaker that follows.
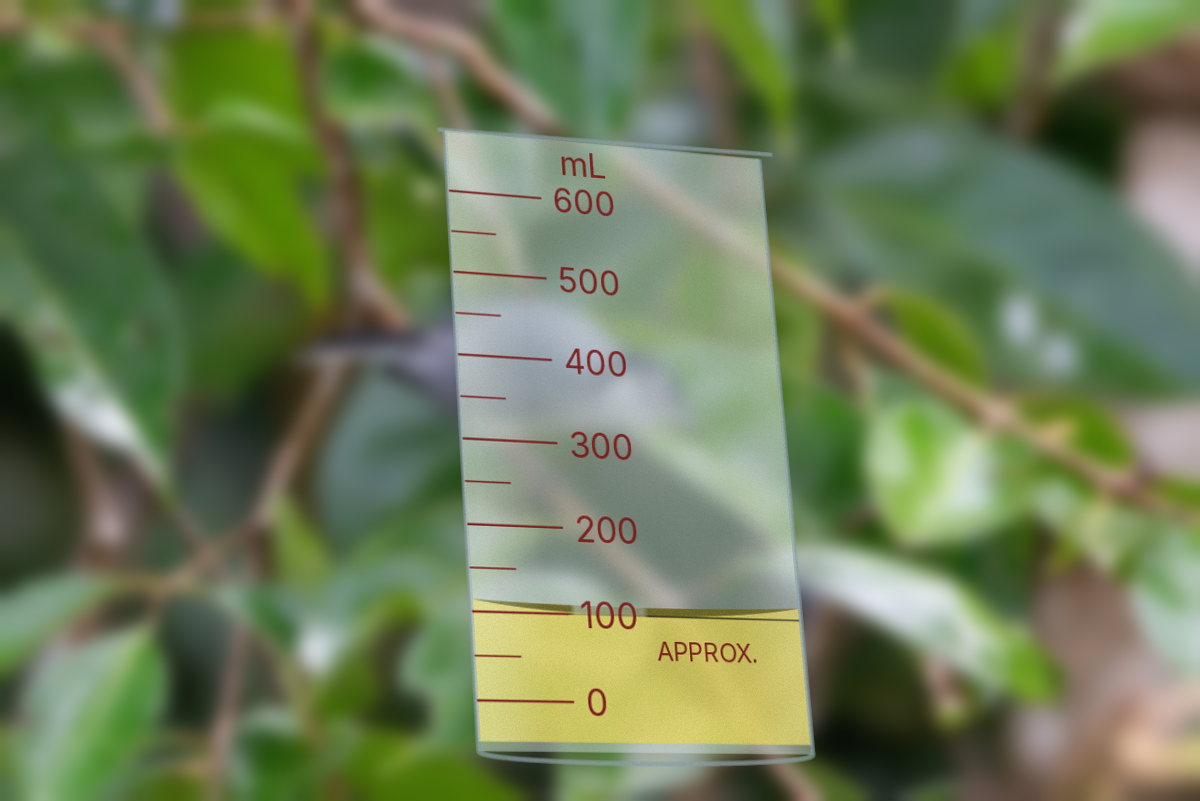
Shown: 100 mL
